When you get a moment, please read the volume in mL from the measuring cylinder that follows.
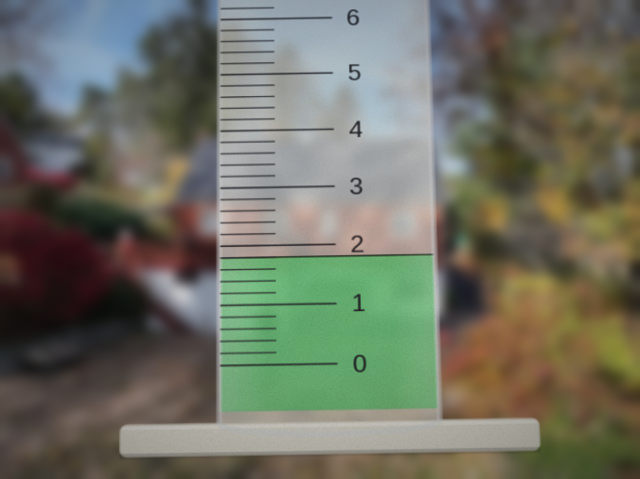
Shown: 1.8 mL
